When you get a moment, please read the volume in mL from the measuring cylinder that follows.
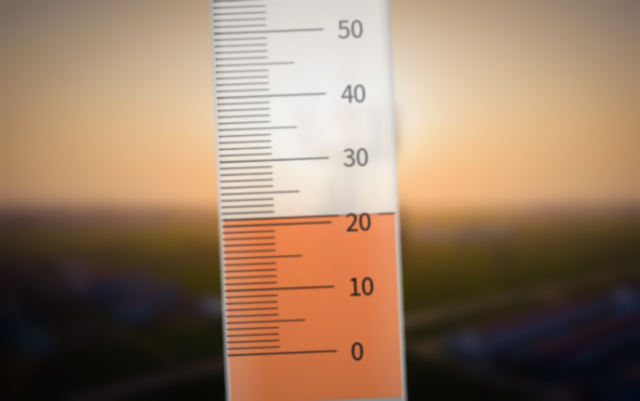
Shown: 21 mL
